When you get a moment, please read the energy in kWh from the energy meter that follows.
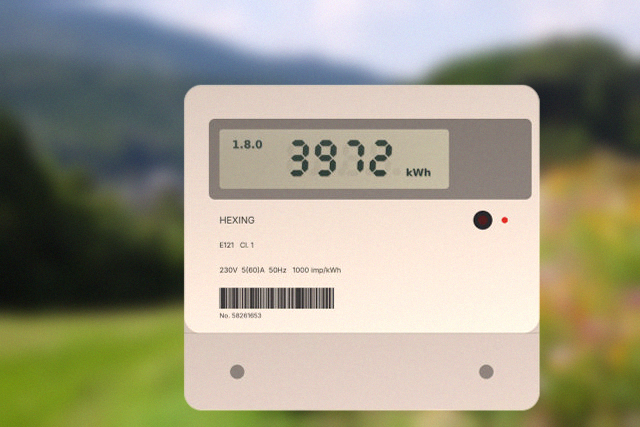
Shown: 3972 kWh
